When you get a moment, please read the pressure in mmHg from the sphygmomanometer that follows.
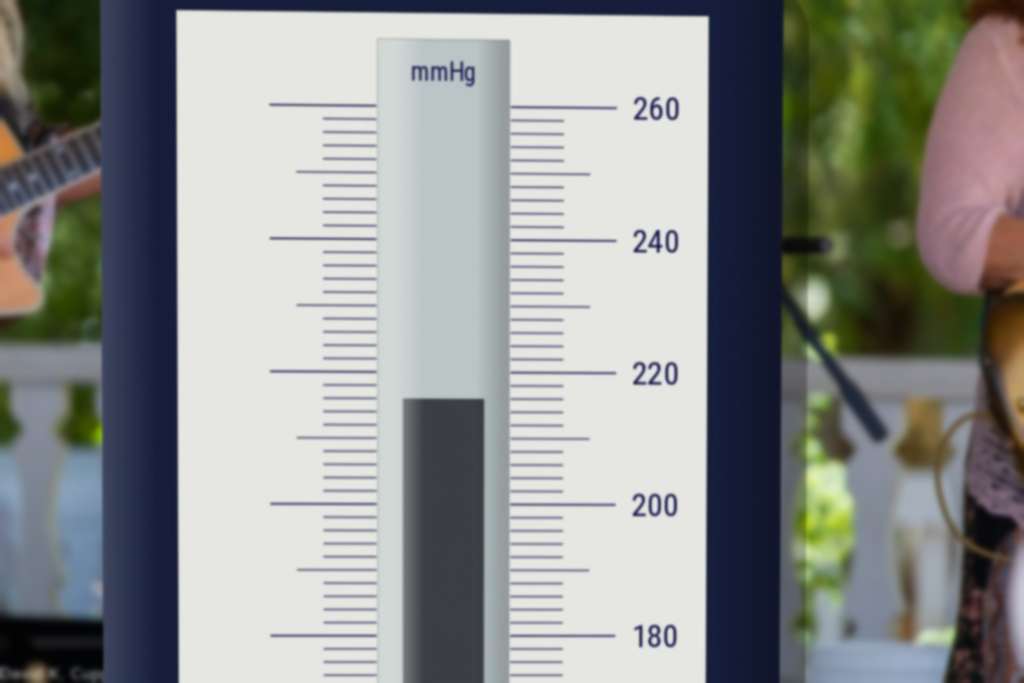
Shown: 216 mmHg
